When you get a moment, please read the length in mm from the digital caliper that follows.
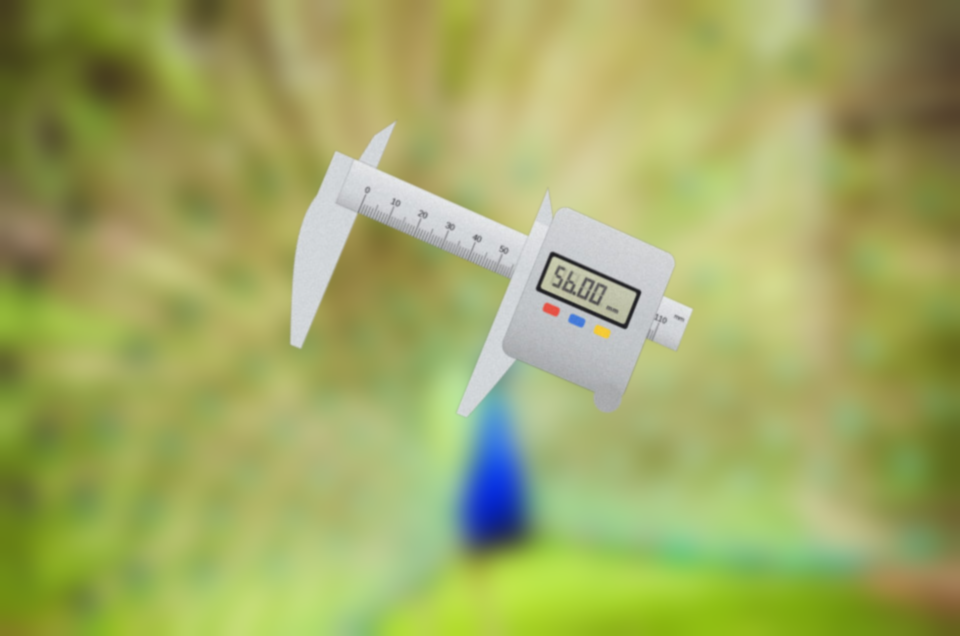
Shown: 56.00 mm
